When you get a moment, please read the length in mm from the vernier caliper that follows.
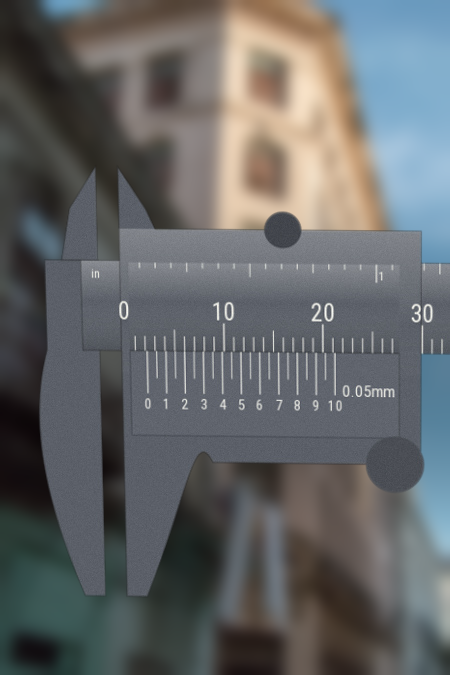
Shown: 2.2 mm
